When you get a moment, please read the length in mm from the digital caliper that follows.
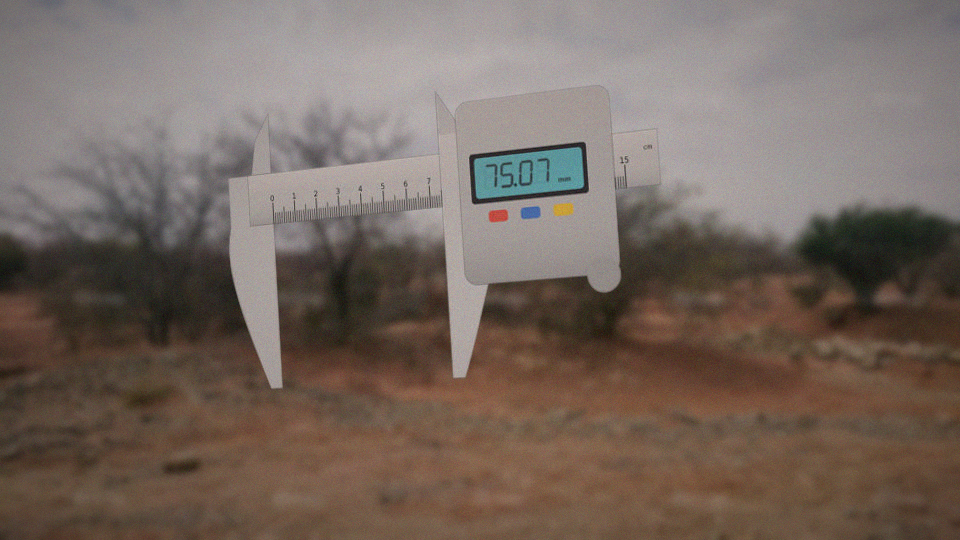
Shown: 75.07 mm
